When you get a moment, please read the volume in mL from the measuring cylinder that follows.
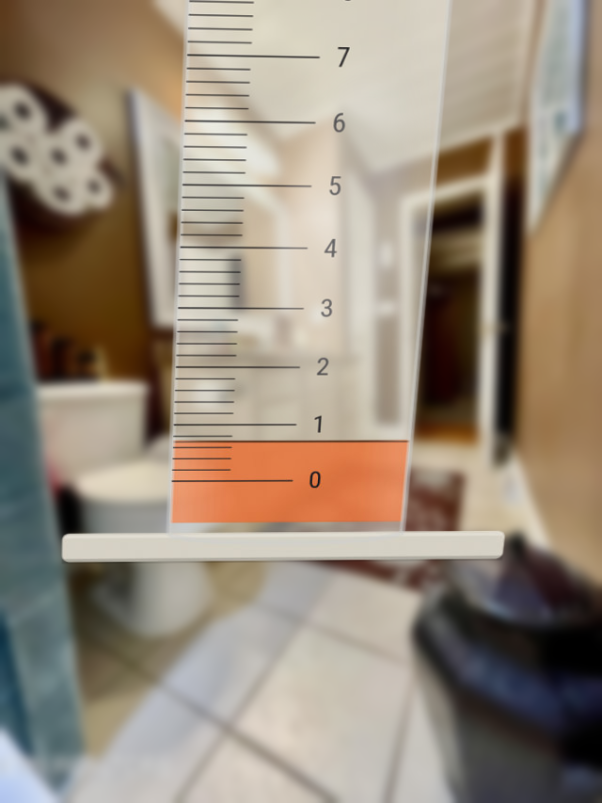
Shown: 0.7 mL
